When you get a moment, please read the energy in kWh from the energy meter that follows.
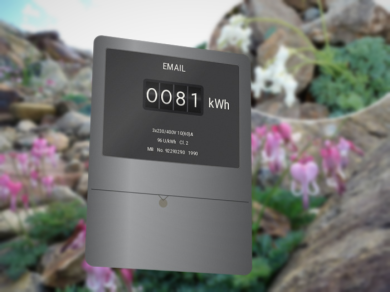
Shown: 81 kWh
